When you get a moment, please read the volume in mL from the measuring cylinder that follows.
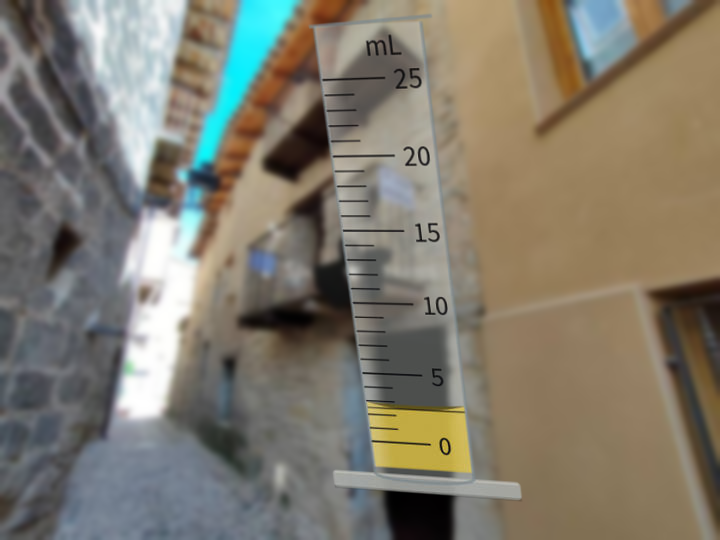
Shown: 2.5 mL
